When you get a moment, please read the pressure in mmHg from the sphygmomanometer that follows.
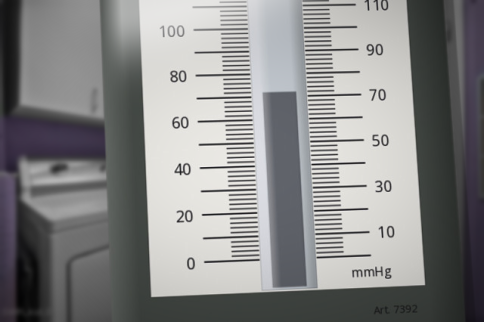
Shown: 72 mmHg
